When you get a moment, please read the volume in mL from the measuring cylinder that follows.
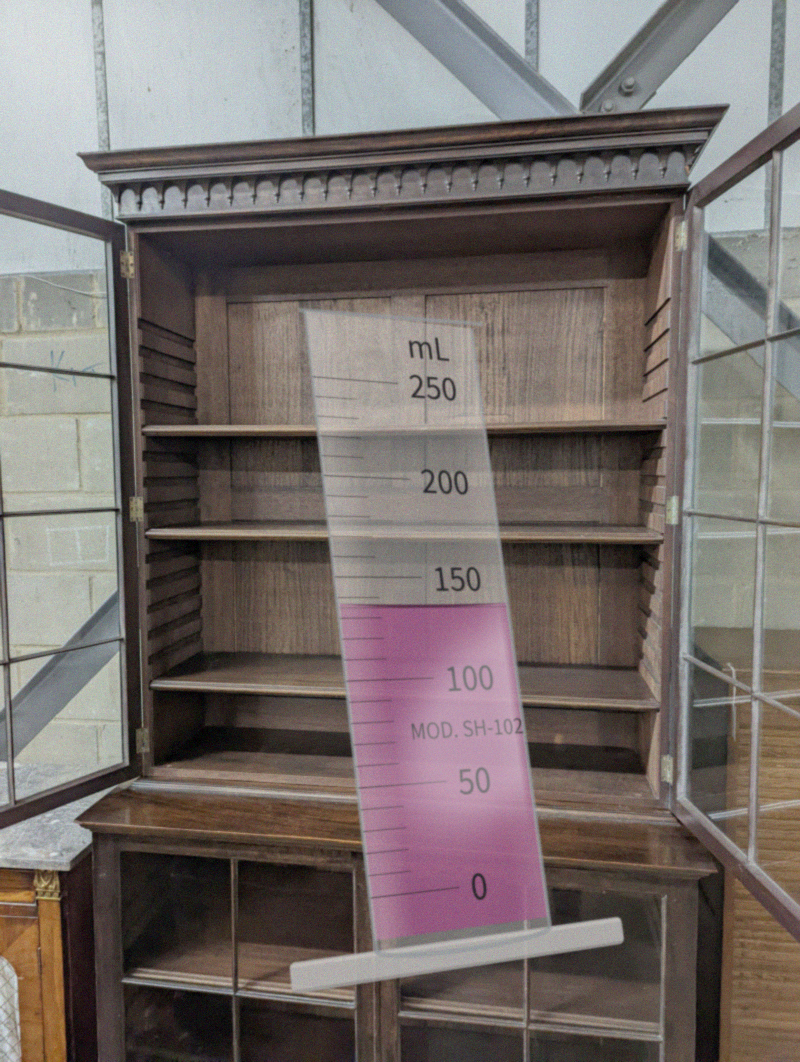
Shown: 135 mL
